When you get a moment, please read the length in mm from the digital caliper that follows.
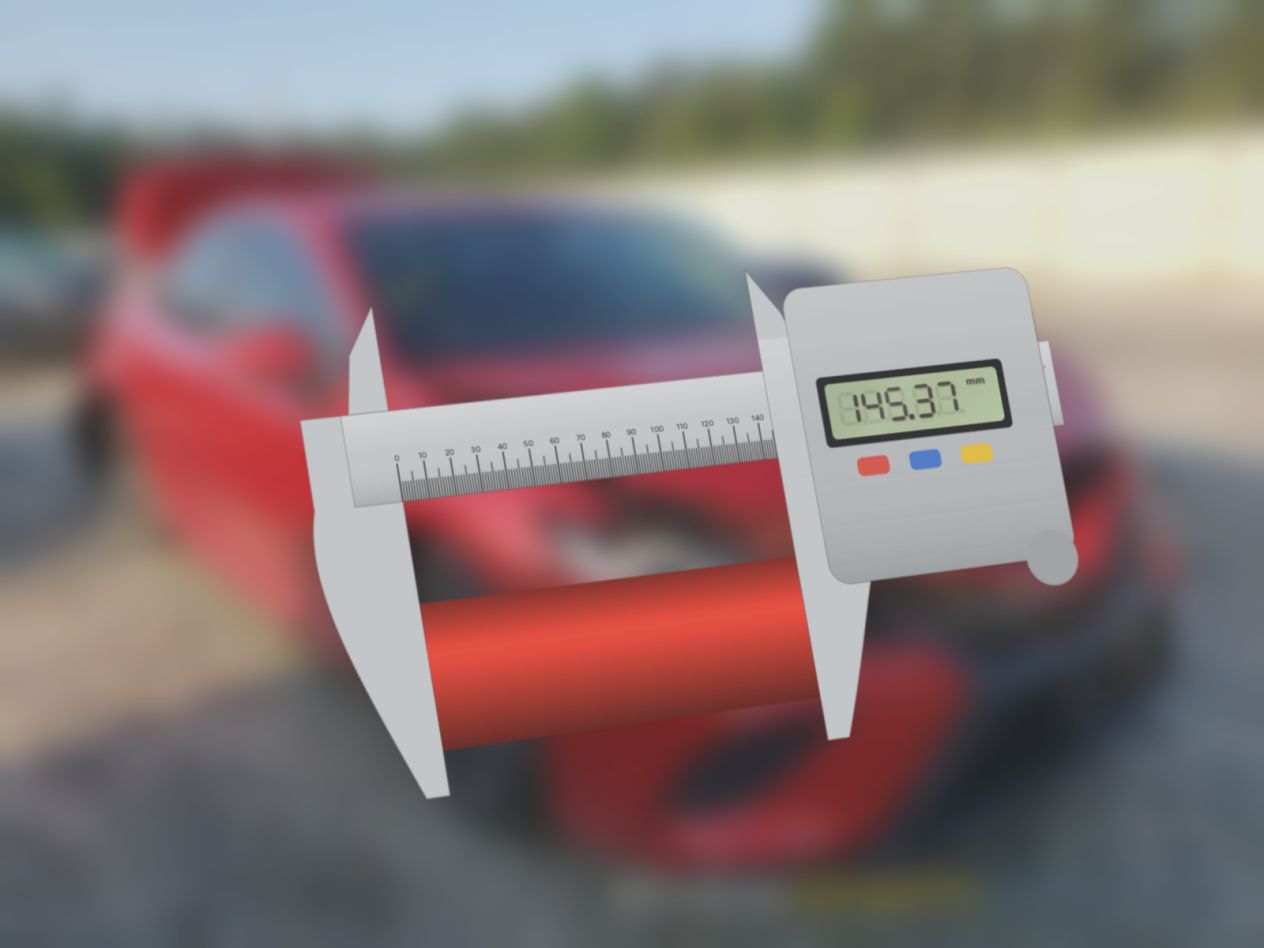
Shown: 145.37 mm
